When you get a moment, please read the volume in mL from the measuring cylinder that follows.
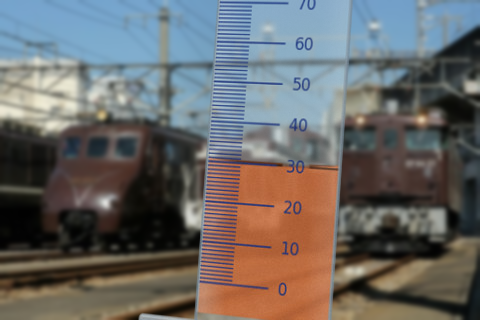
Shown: 30 mL
